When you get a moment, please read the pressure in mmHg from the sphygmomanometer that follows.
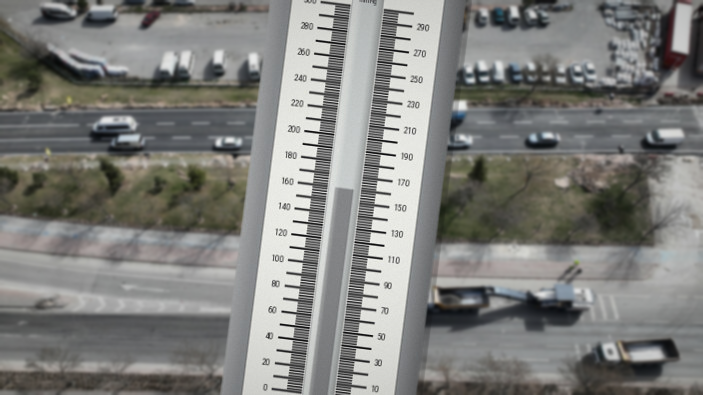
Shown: 160 mmHg
